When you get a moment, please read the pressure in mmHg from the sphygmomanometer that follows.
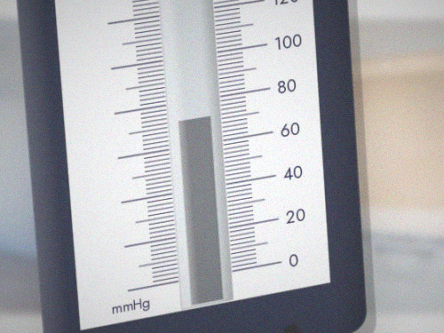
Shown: 72 mmHg
